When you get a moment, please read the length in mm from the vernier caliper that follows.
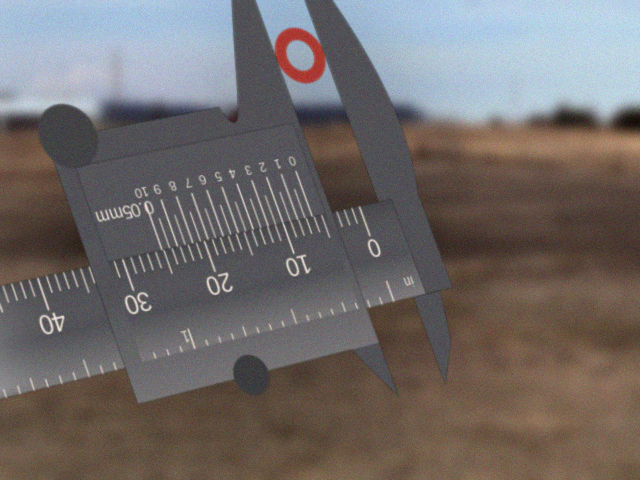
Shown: 6.2 mm
